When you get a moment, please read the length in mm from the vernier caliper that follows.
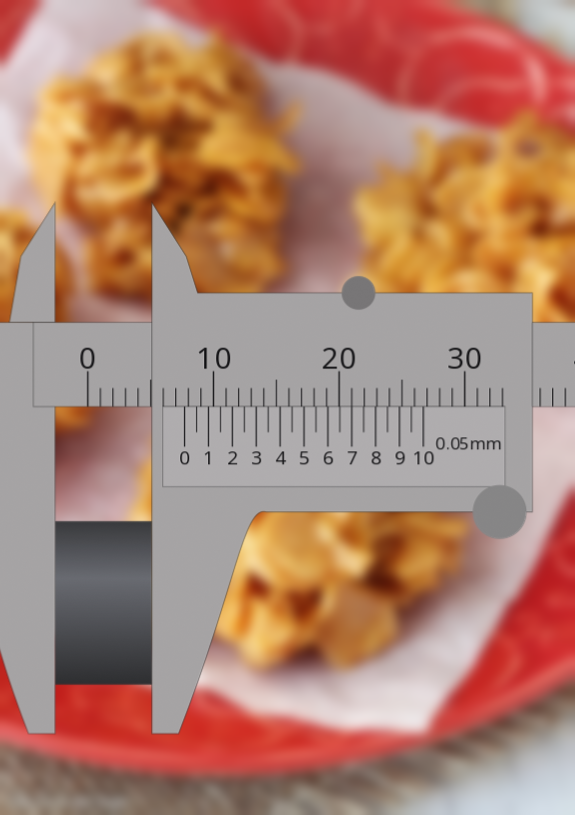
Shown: 7.7 mm
